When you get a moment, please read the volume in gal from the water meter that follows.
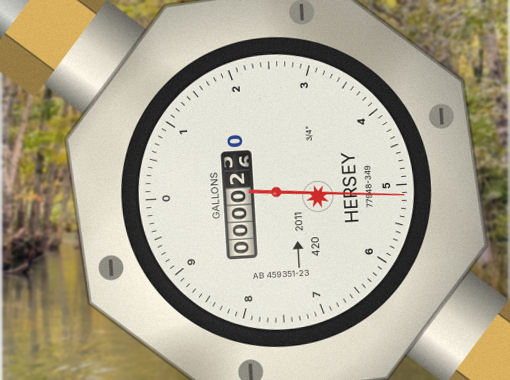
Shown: 255.1 gal
